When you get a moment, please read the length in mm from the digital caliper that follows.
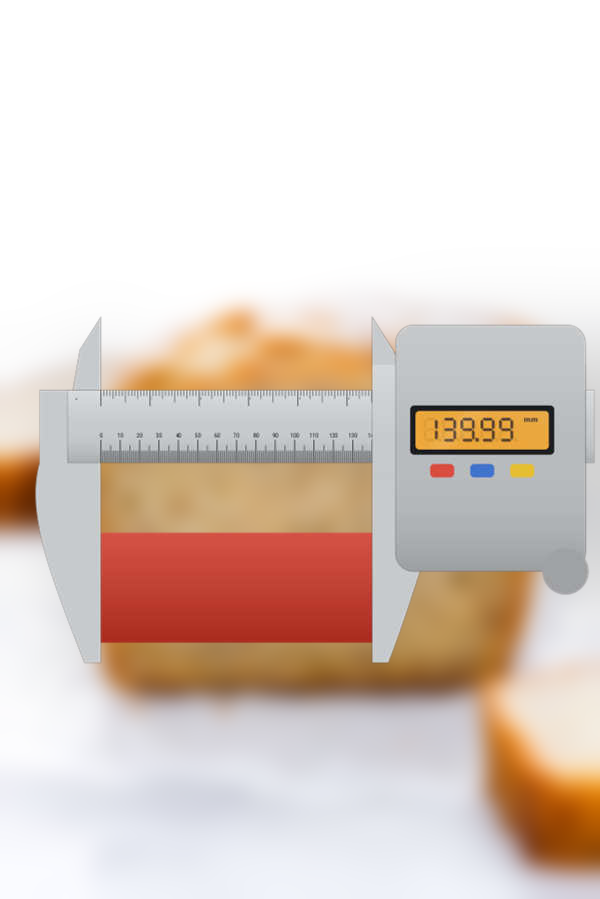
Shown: 139.99 mm
